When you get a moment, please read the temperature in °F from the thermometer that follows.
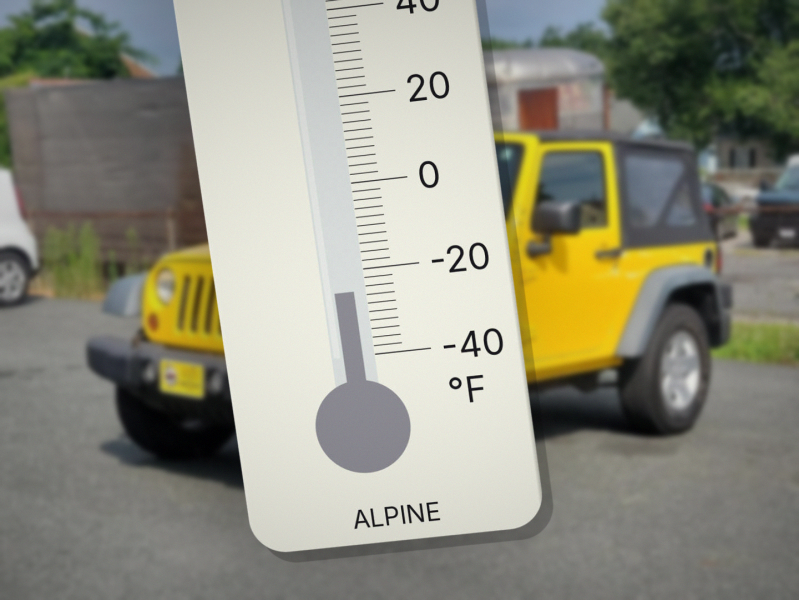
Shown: -25 °F
